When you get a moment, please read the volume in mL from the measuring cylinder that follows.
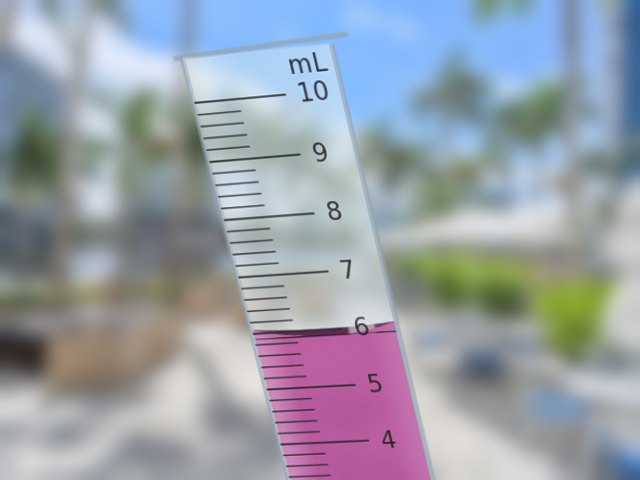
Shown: 5.9 mL
